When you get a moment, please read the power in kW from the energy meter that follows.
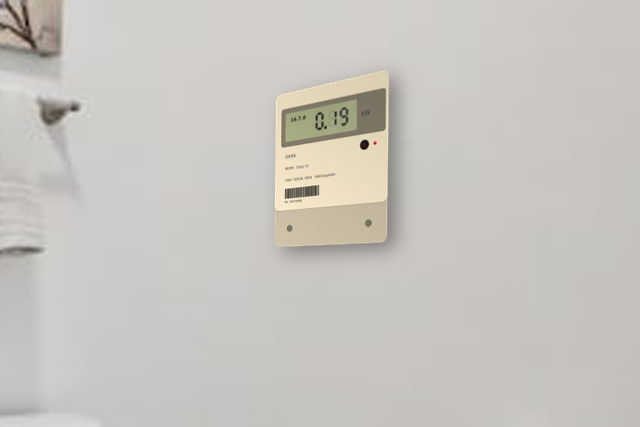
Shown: 0.19 kW
